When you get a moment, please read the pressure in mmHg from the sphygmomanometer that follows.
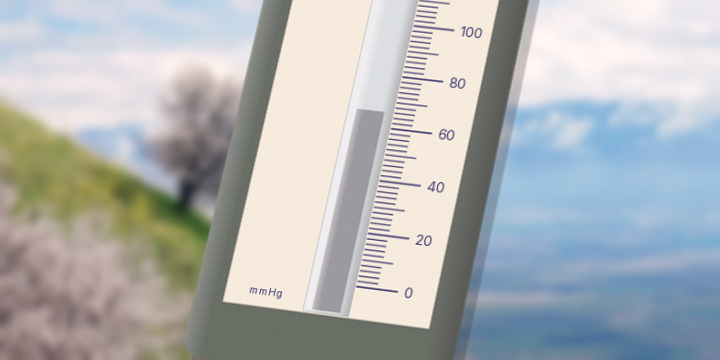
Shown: 66 mmHg
